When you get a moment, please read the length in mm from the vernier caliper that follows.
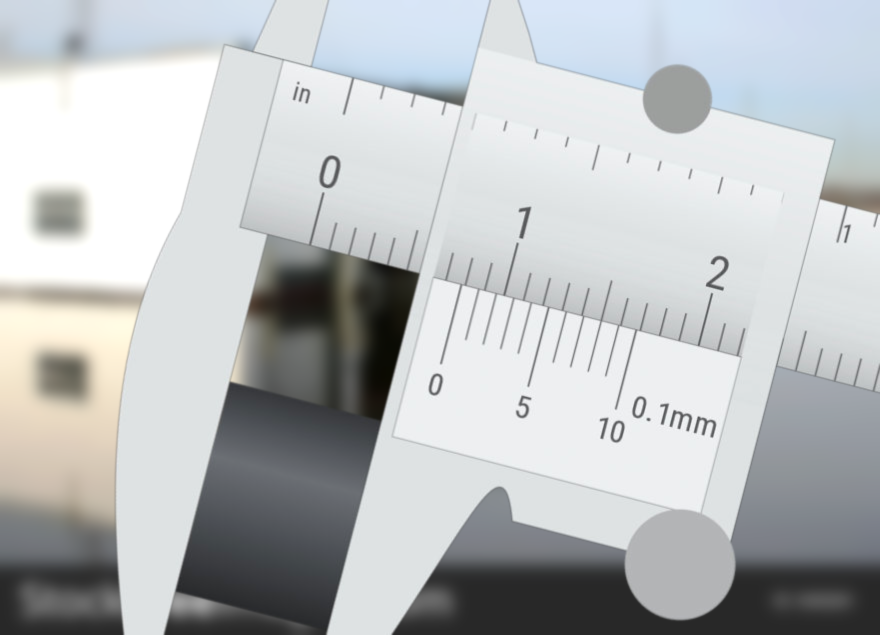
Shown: 7.8 mm
